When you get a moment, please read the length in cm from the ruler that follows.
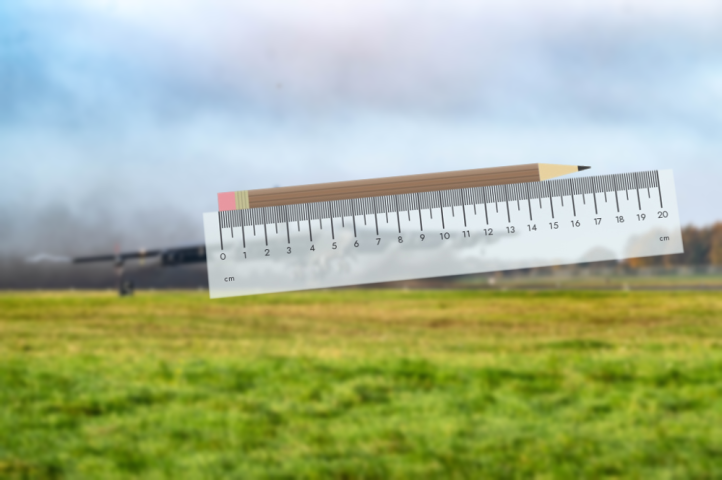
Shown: 17 cm
